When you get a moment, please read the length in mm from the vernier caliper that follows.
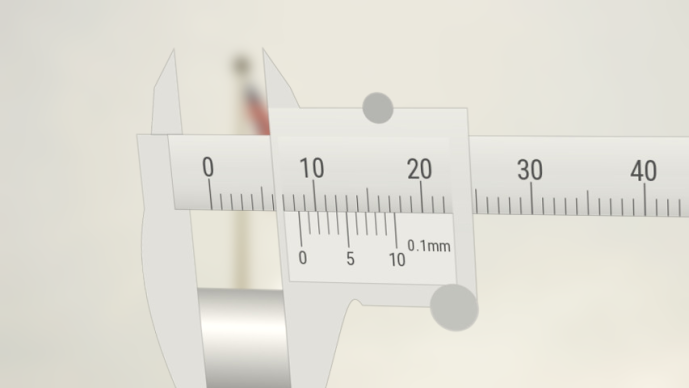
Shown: 8.4 mm
